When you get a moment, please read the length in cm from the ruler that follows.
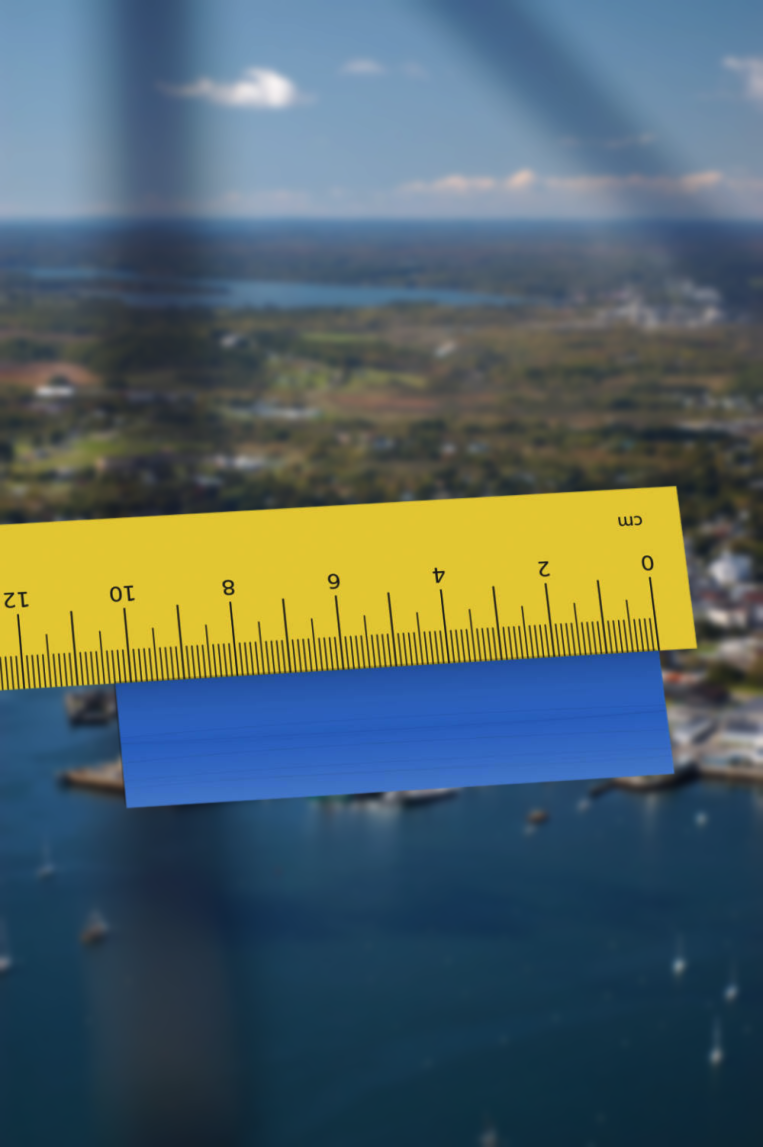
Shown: 10.3 cm
